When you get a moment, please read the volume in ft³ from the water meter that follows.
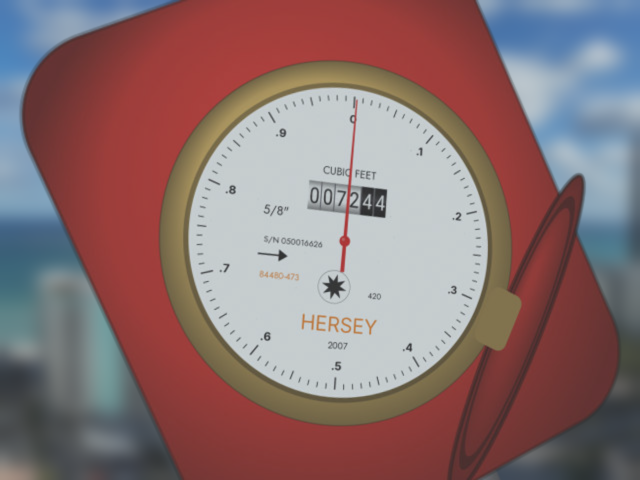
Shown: 7244.00 ft³
